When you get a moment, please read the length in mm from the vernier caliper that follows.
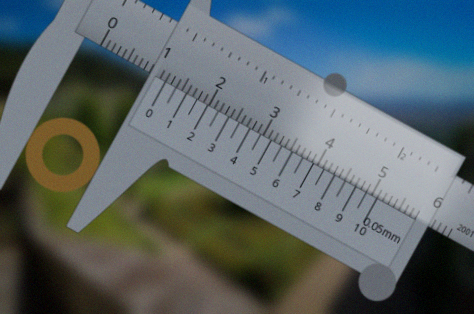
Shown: 12.0 mm
